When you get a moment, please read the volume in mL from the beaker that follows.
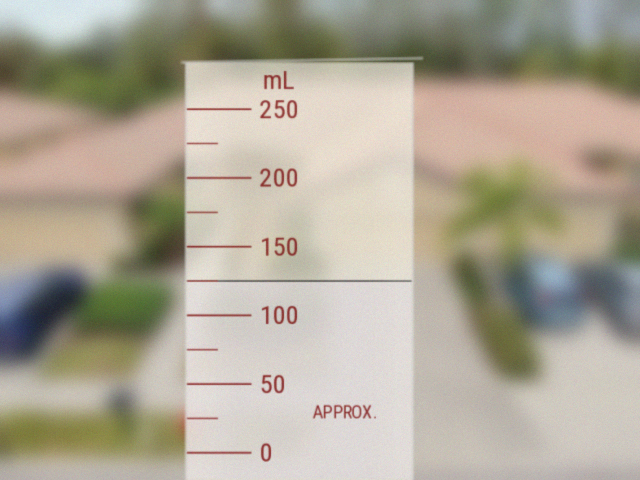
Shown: 125 mL
